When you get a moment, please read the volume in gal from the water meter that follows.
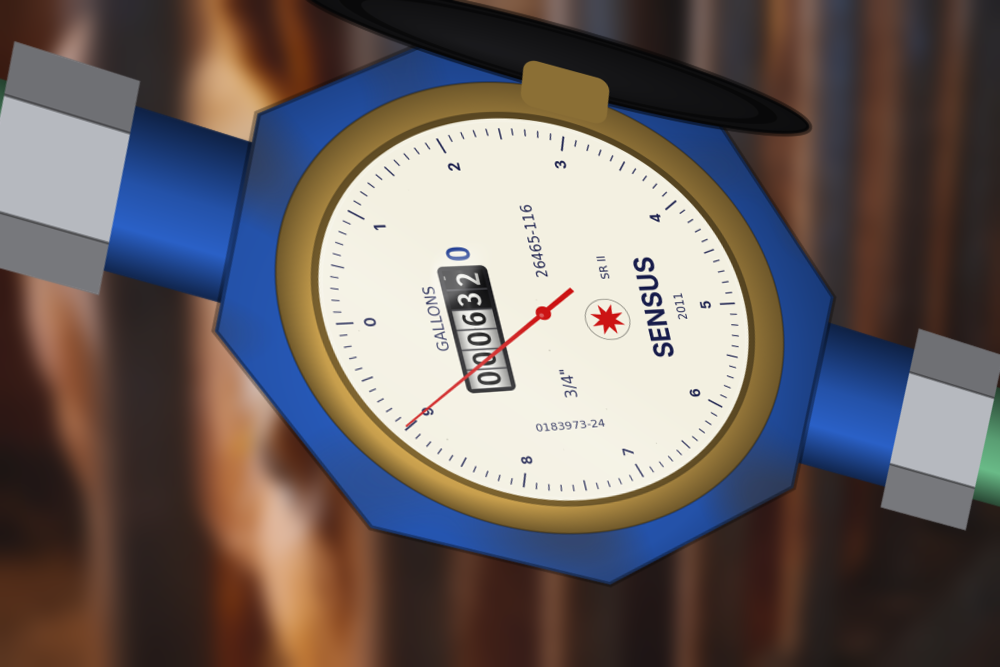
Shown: 6319.0 gal
